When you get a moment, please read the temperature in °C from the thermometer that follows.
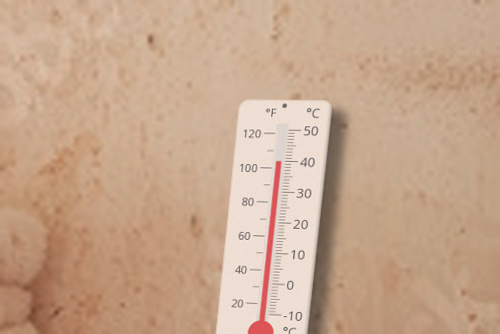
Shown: 40 °C
